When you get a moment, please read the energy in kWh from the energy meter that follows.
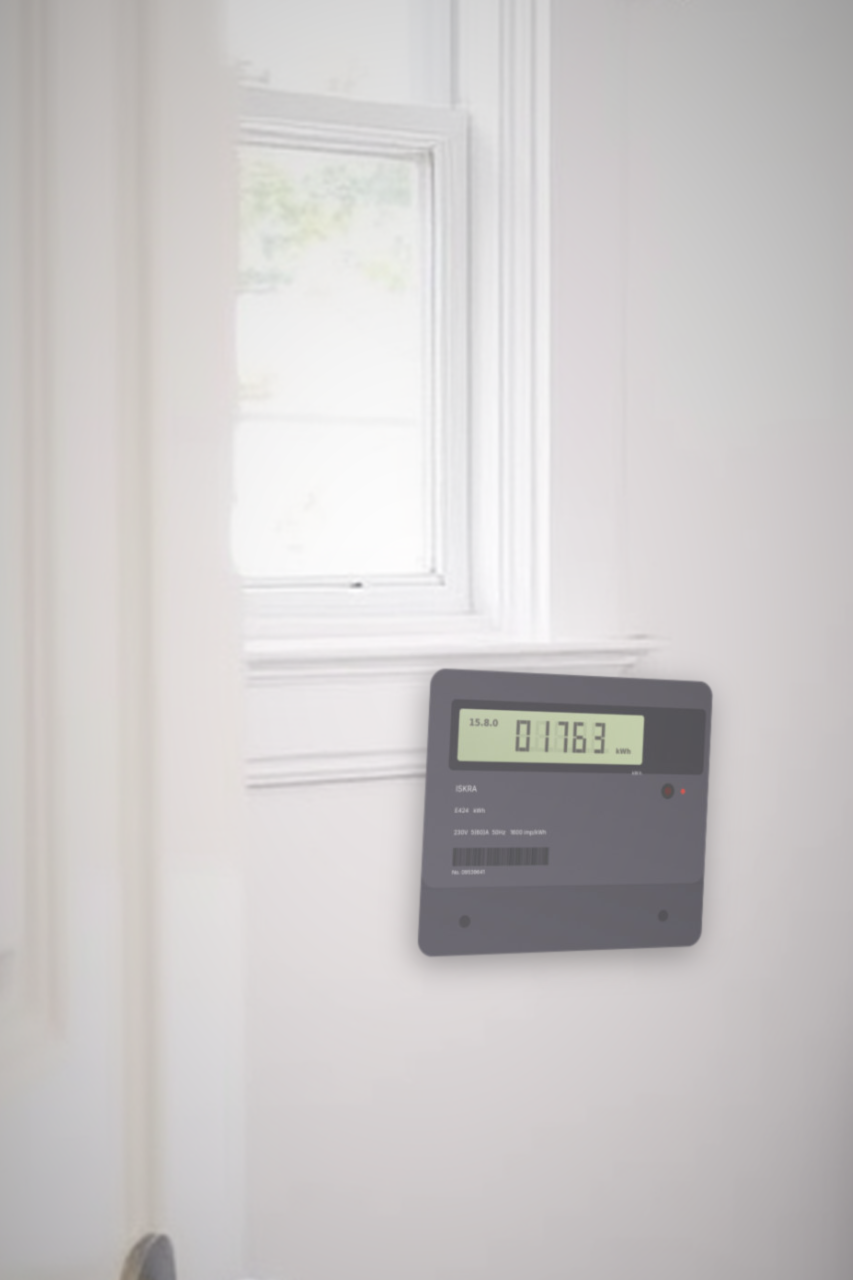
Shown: 1763 kWh
